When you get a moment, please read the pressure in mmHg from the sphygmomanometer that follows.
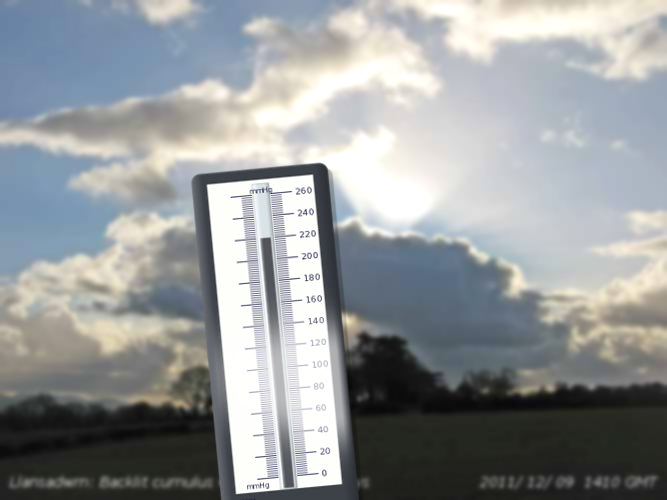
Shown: 220 mmHg
